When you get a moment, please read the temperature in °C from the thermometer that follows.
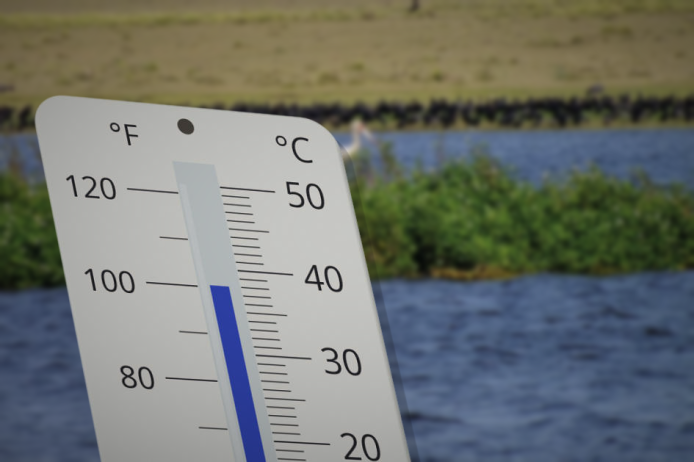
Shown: 38 °C
